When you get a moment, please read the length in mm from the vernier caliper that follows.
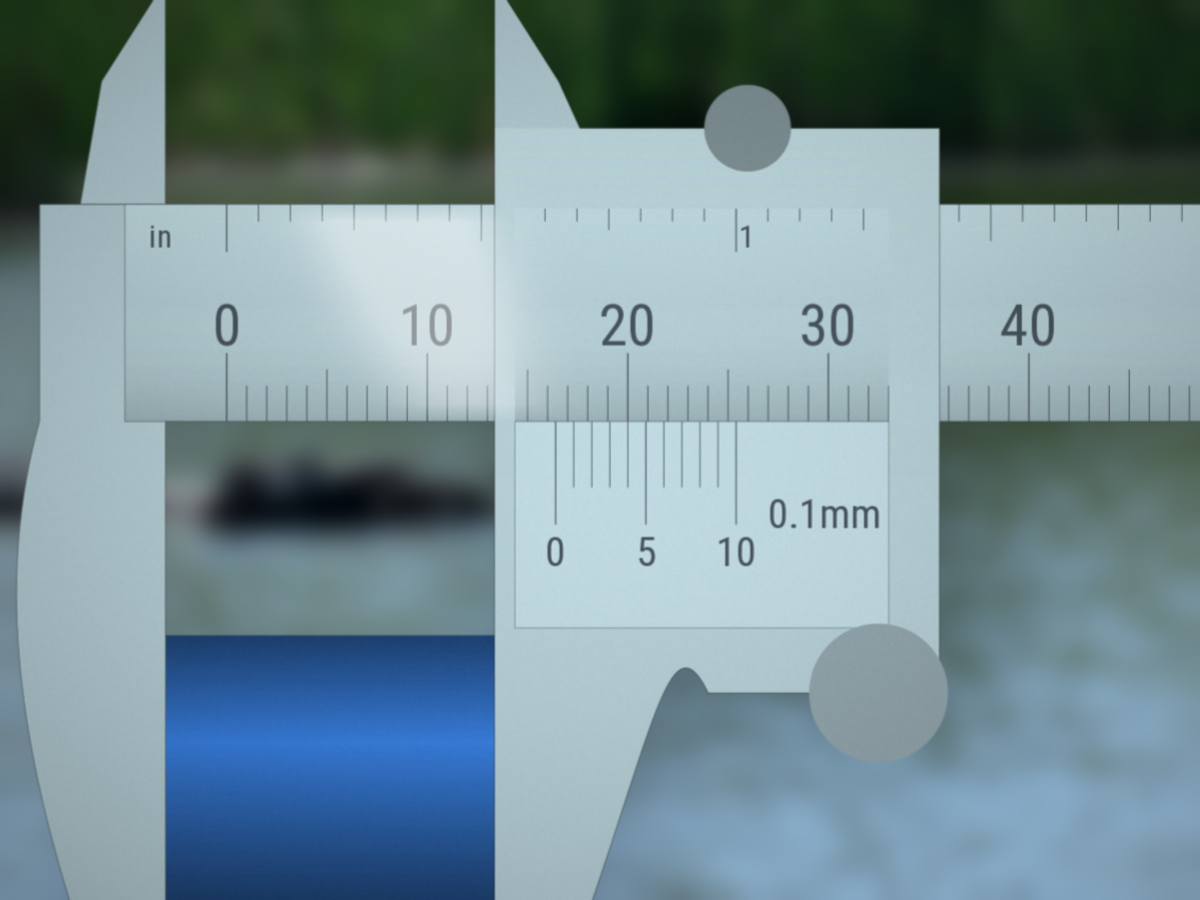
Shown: 16.4 mm
